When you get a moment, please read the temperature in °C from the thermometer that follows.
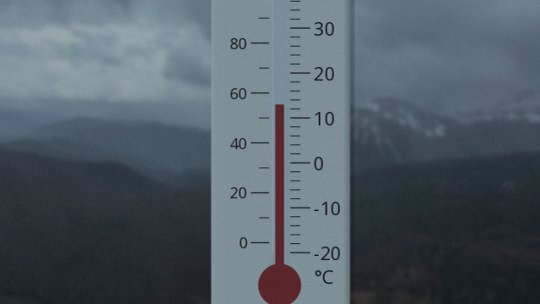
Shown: 13 °C
